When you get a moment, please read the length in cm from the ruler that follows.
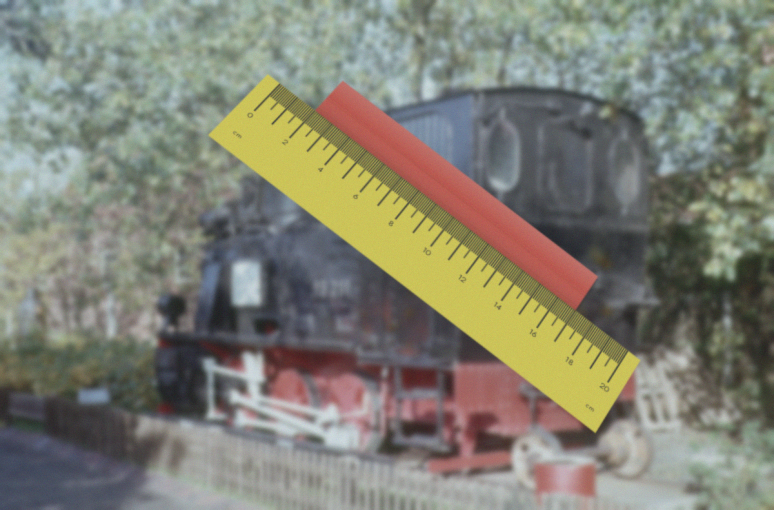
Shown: 15 cm
